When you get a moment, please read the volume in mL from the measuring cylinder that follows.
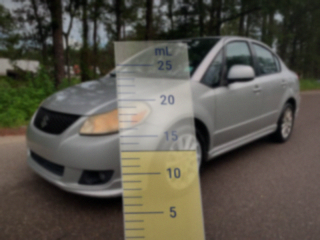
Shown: 13 mL
